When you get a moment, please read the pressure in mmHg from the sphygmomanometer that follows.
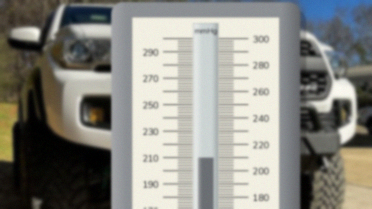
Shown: 210 mmHg
